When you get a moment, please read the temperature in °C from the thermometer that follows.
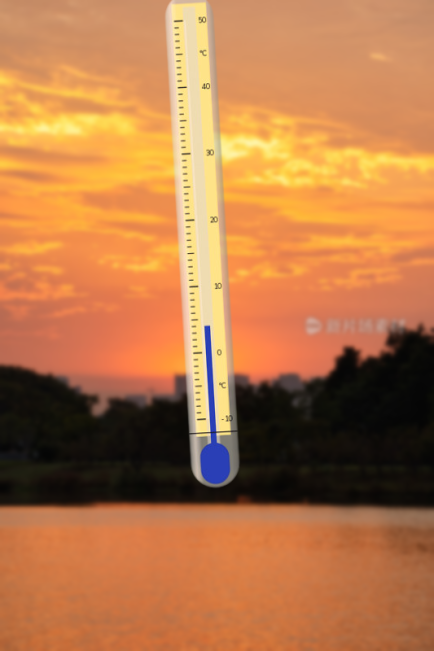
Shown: 4 °C
